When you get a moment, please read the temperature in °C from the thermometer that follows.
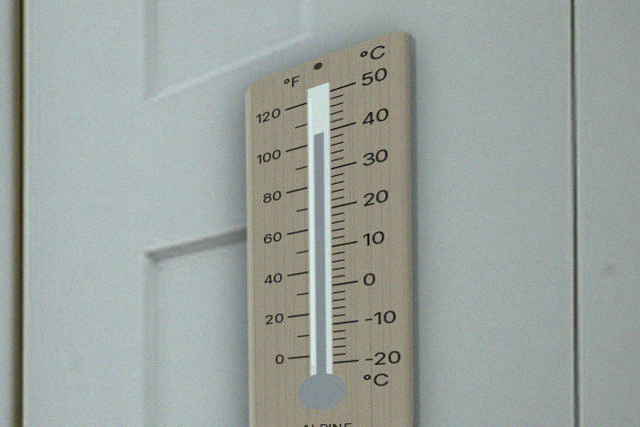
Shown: 40 °C
